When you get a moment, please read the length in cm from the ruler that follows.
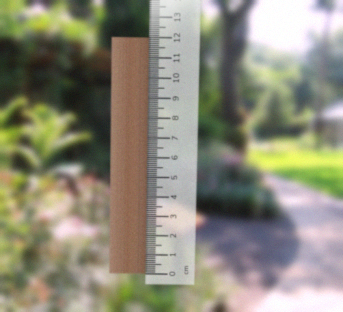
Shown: 12 cm
